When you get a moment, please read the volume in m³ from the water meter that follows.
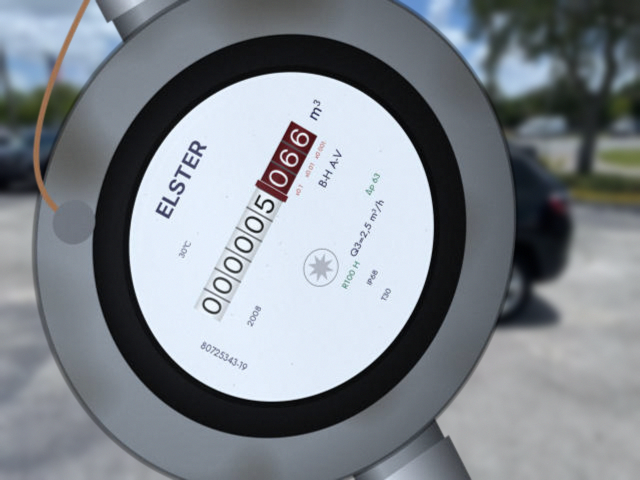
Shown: 5.066 m³
